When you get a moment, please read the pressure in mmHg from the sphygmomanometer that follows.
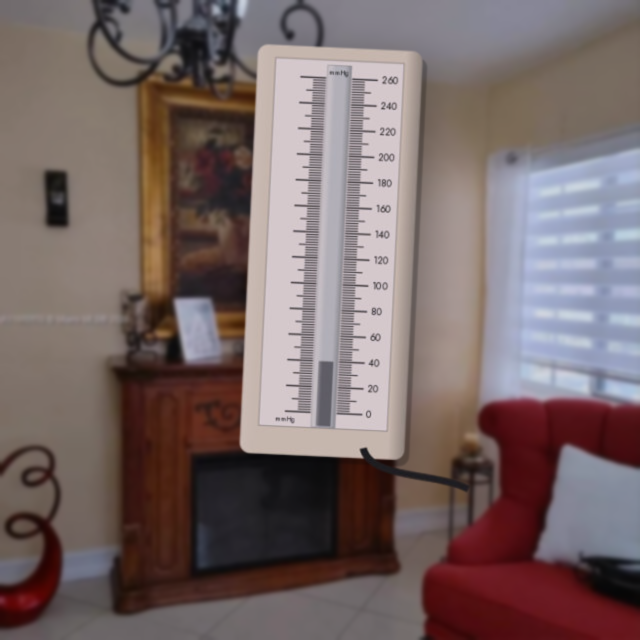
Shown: 40 mmHg
